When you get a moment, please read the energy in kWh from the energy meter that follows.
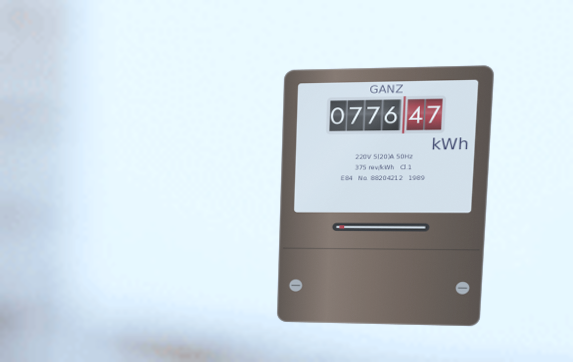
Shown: 776.47 kWh
